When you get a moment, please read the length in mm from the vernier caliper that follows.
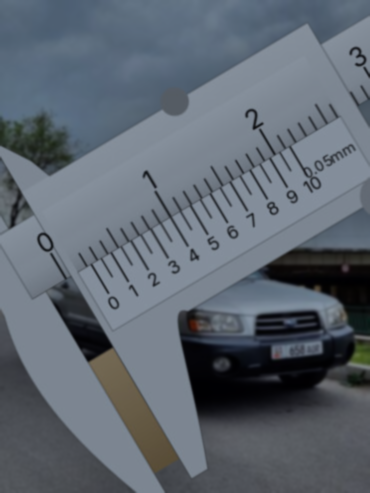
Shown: 2.4 mm
